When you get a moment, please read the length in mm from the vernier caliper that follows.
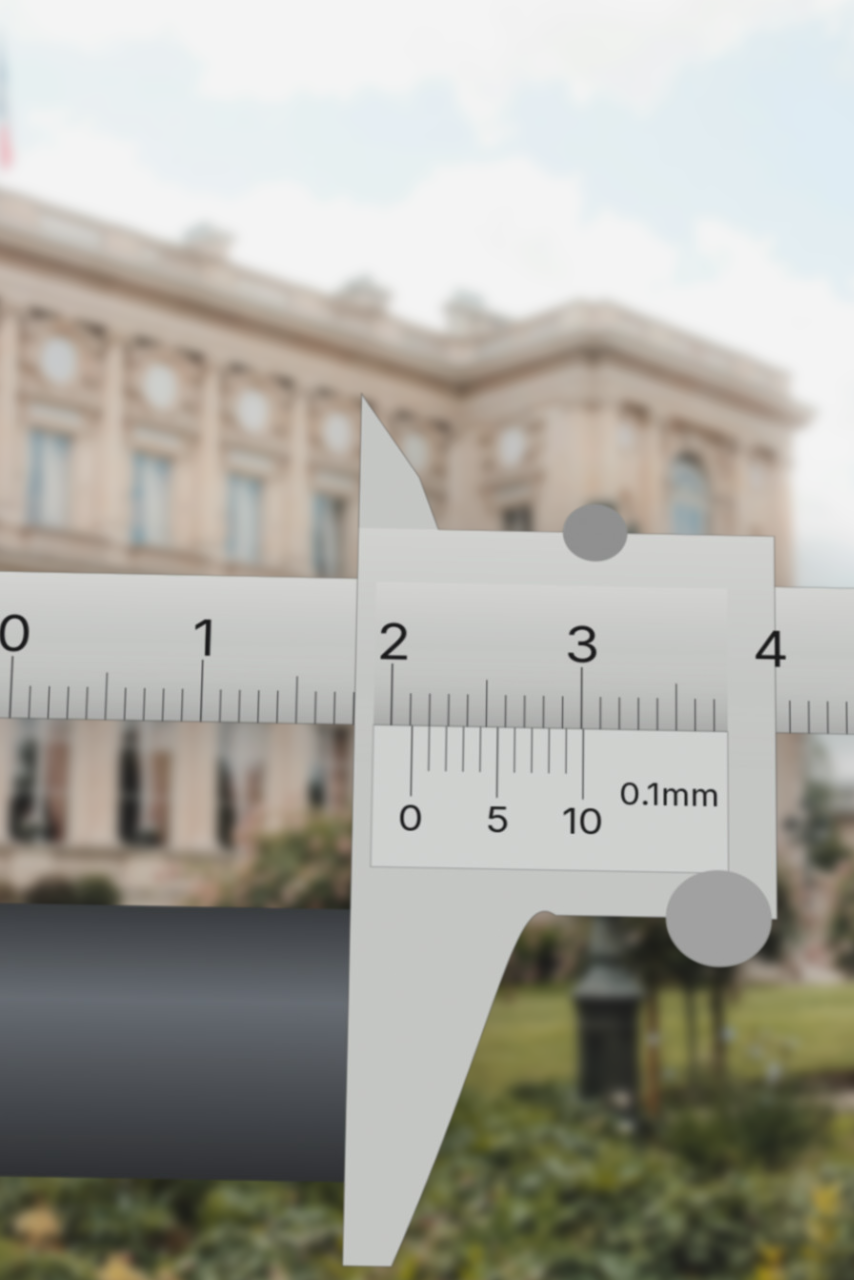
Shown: 21.1 mm
